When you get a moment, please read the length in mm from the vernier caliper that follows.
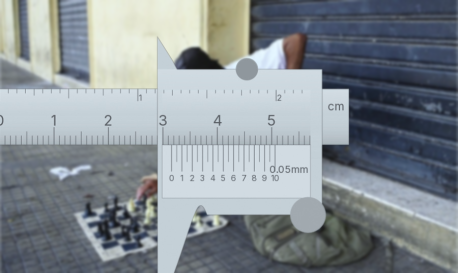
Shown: 31.6 mm
